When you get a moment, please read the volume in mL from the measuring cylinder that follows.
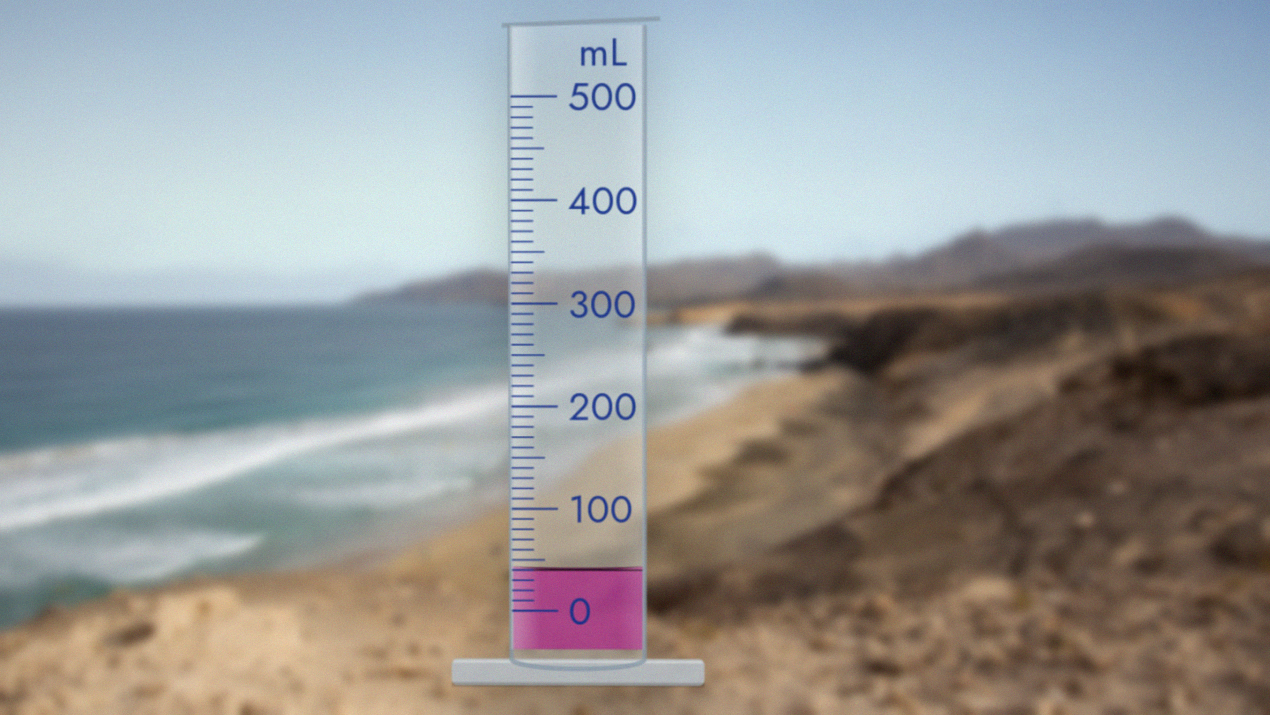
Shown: 40 mL
